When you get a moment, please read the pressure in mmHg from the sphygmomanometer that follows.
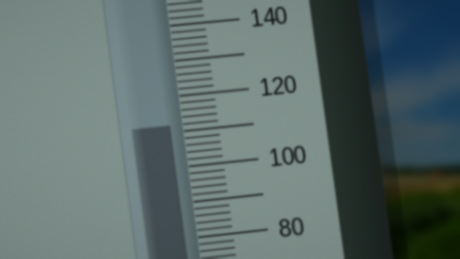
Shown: 112 mmHg
